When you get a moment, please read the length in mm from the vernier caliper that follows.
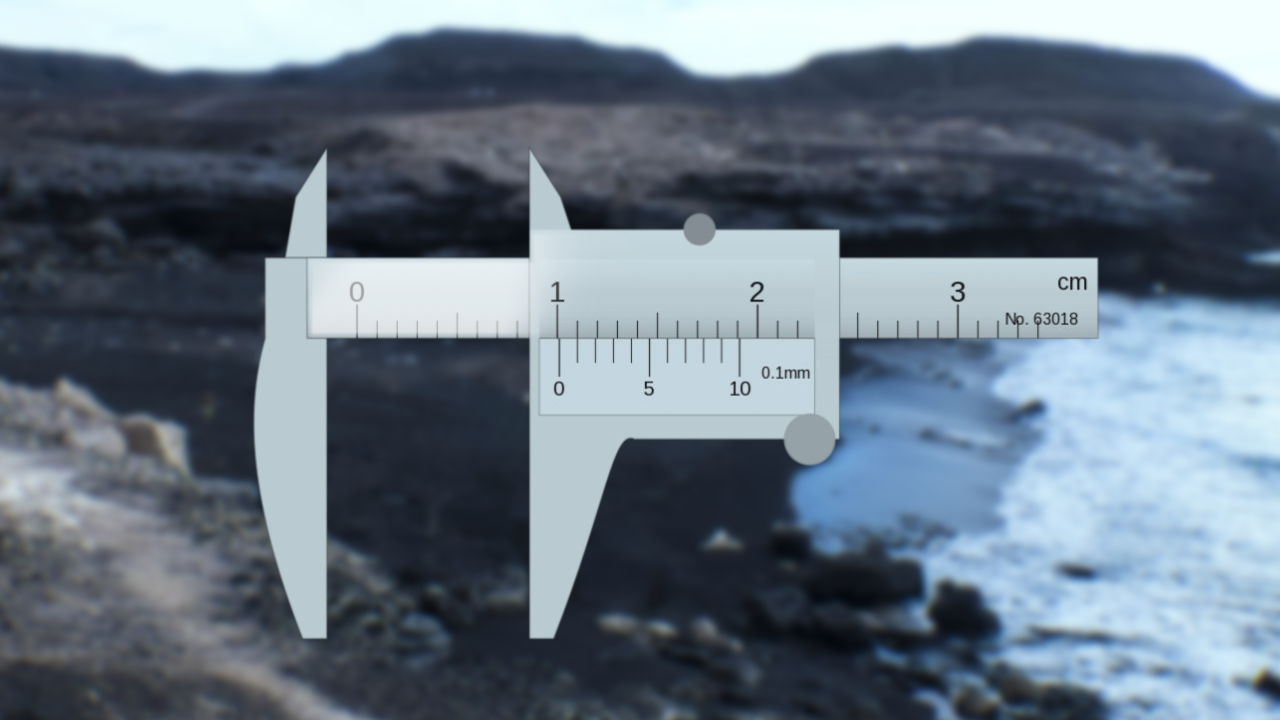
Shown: 10.1 mm
